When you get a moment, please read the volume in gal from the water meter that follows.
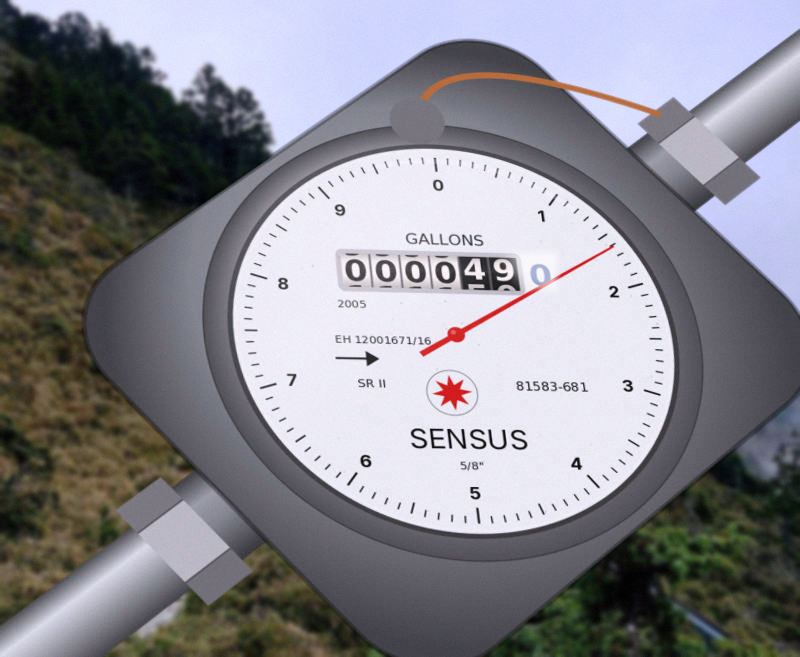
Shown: 491.6 gal
